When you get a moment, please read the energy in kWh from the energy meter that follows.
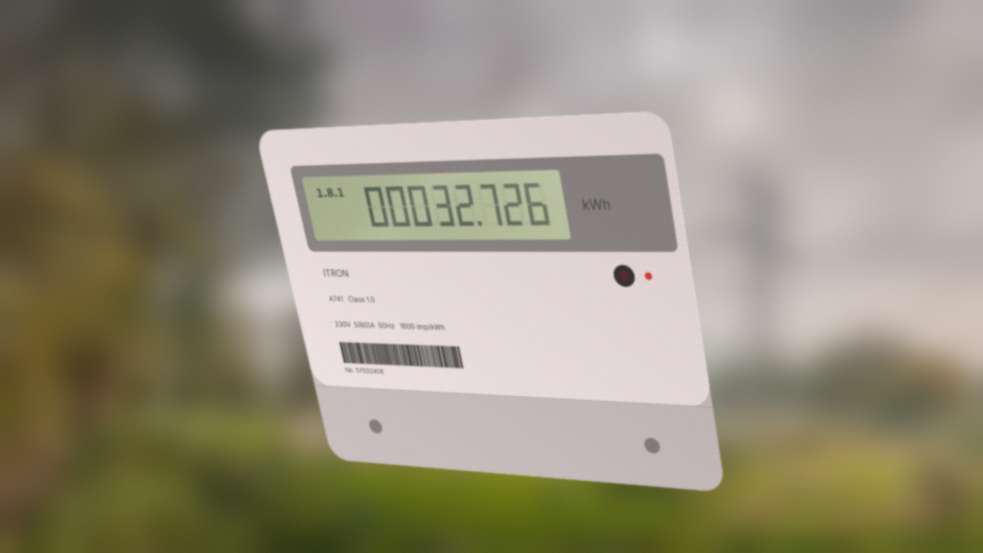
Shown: 32.726 kWh
